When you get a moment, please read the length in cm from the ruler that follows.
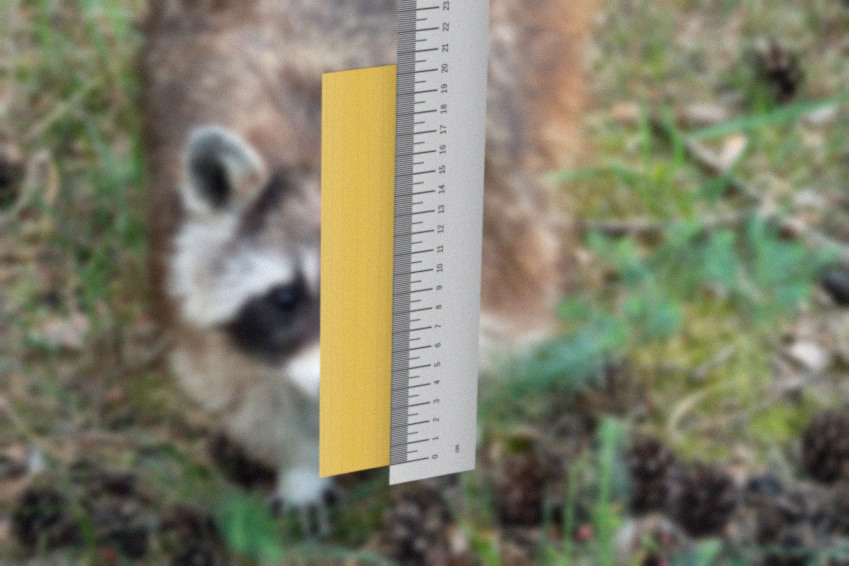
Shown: 20.5 cm
